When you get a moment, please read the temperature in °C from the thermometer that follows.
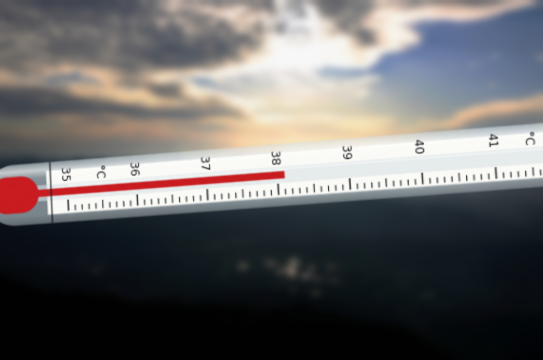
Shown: 38.1 °C
